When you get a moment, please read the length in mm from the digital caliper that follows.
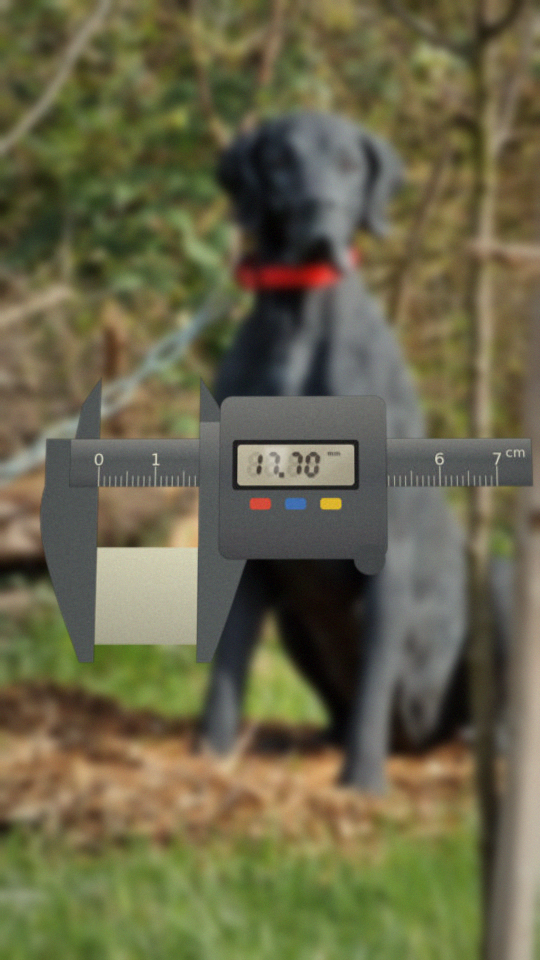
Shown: 17.70 mm
